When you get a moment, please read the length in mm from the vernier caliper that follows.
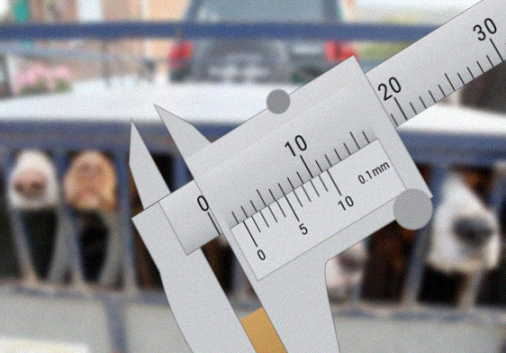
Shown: 2.5 mm
